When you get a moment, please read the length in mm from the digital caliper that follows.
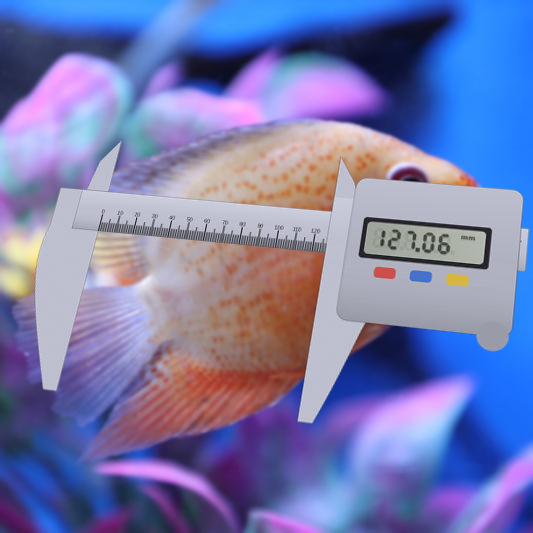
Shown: 127.06 mm
